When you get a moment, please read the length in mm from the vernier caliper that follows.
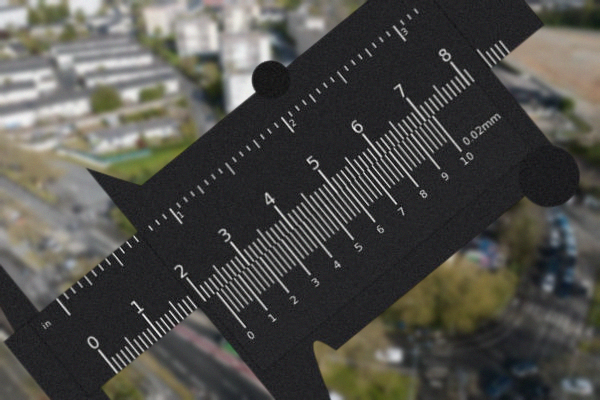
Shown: 22.5 mm
